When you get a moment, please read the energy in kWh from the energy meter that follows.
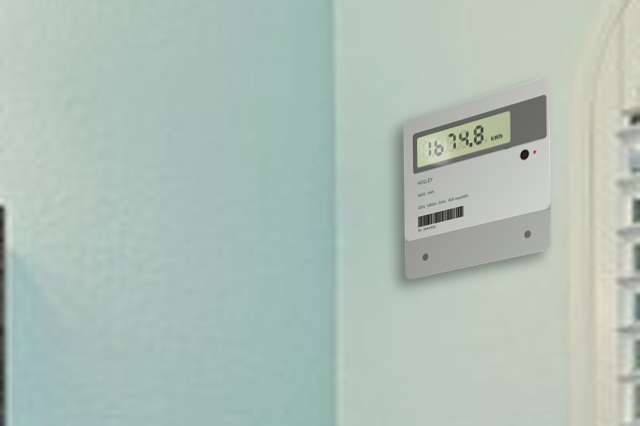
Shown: 1674.8 kWh
